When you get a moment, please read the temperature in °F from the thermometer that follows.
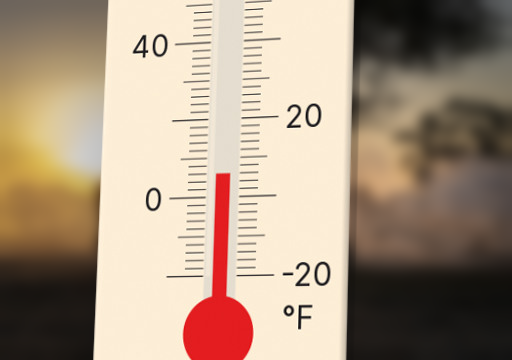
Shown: 6 °F
